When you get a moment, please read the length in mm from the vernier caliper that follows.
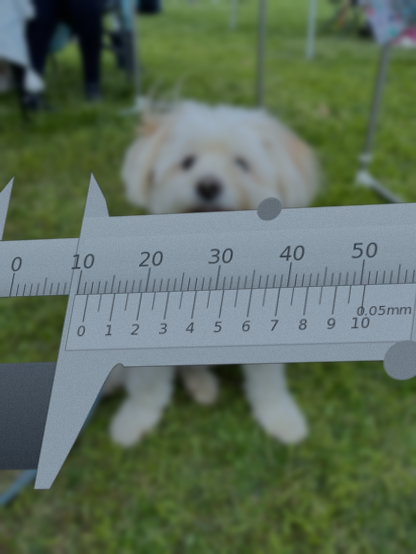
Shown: 11.6 mm
